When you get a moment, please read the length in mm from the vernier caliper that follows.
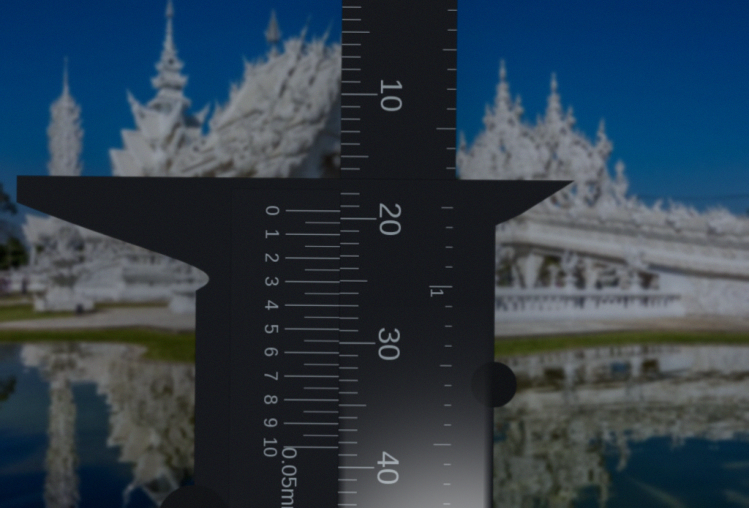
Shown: 19.4 mm
